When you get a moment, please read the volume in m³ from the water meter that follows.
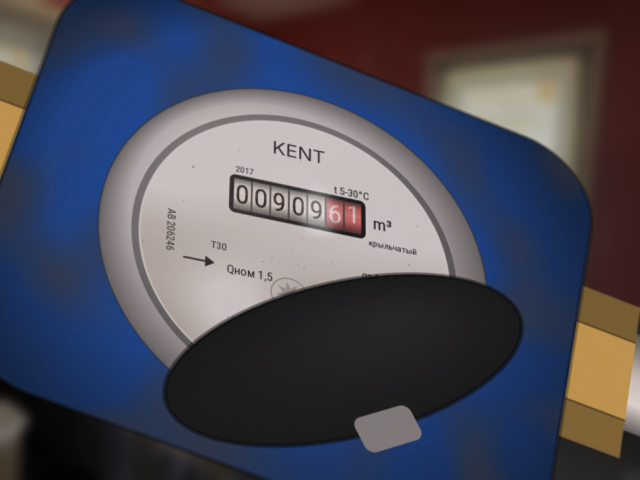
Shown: 909.61 m³
